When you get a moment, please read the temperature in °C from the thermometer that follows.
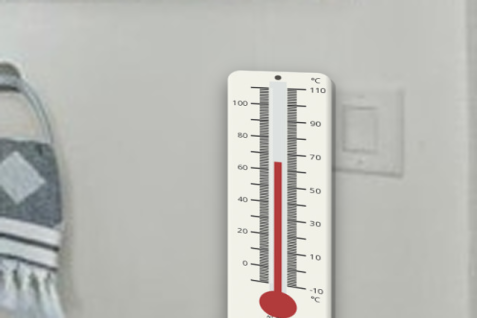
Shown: 65 °C
